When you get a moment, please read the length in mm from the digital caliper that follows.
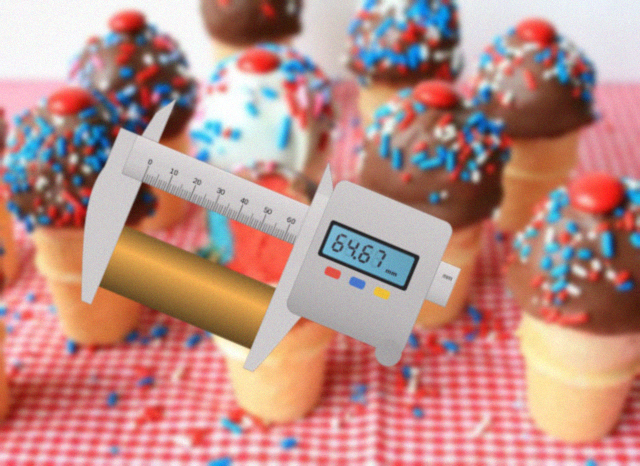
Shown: 64.67 mm
